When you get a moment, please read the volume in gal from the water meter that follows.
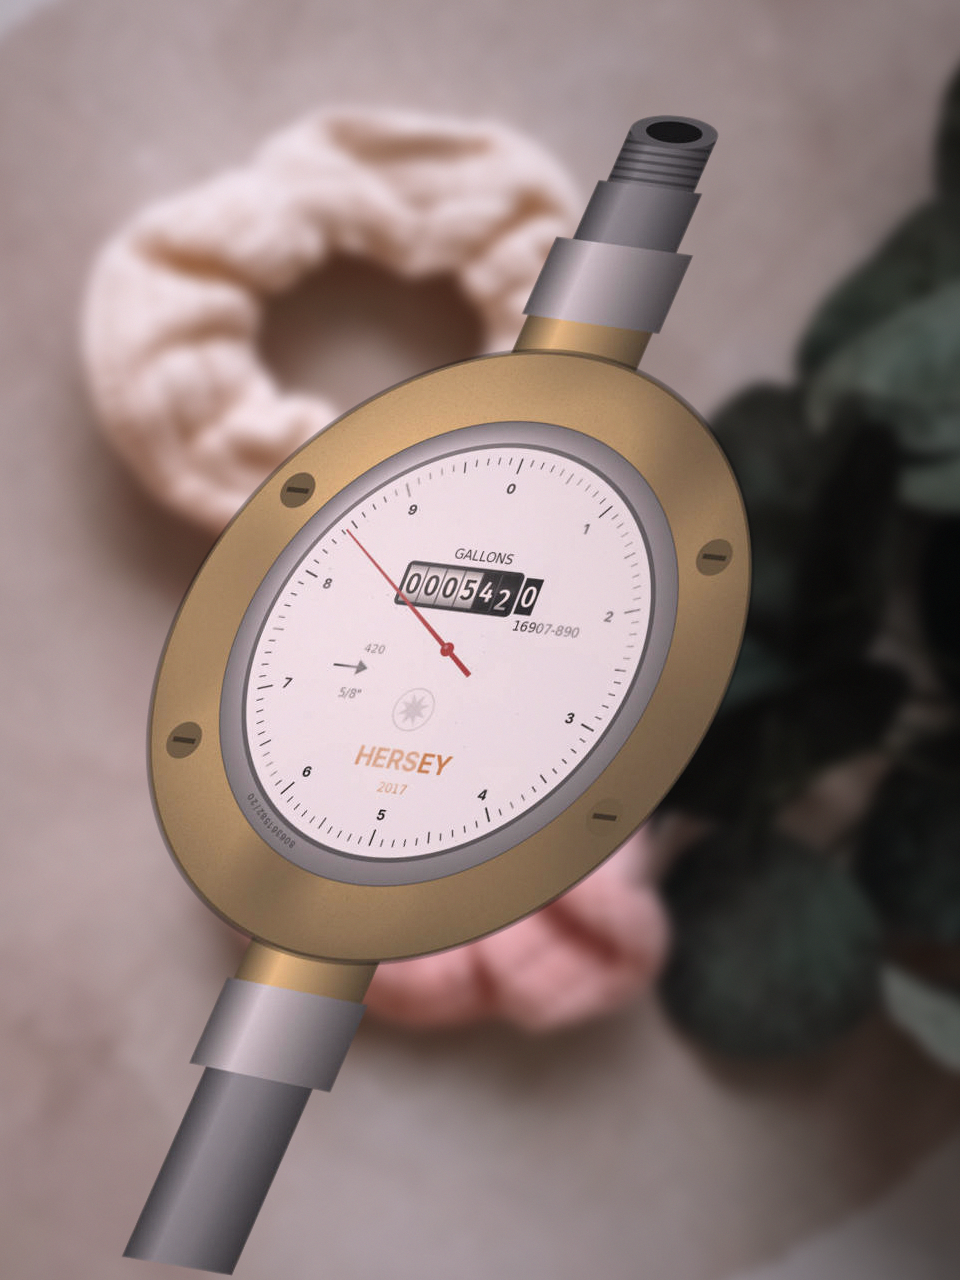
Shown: 5418.4 gal
